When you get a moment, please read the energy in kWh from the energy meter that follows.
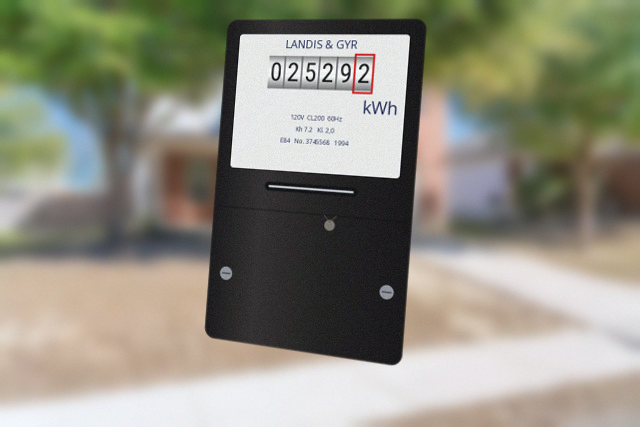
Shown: 2529.2 kWh
